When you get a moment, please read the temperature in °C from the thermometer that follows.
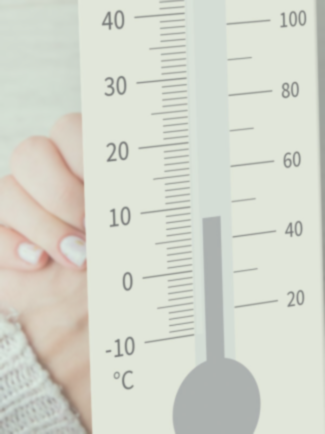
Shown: 8 °C
